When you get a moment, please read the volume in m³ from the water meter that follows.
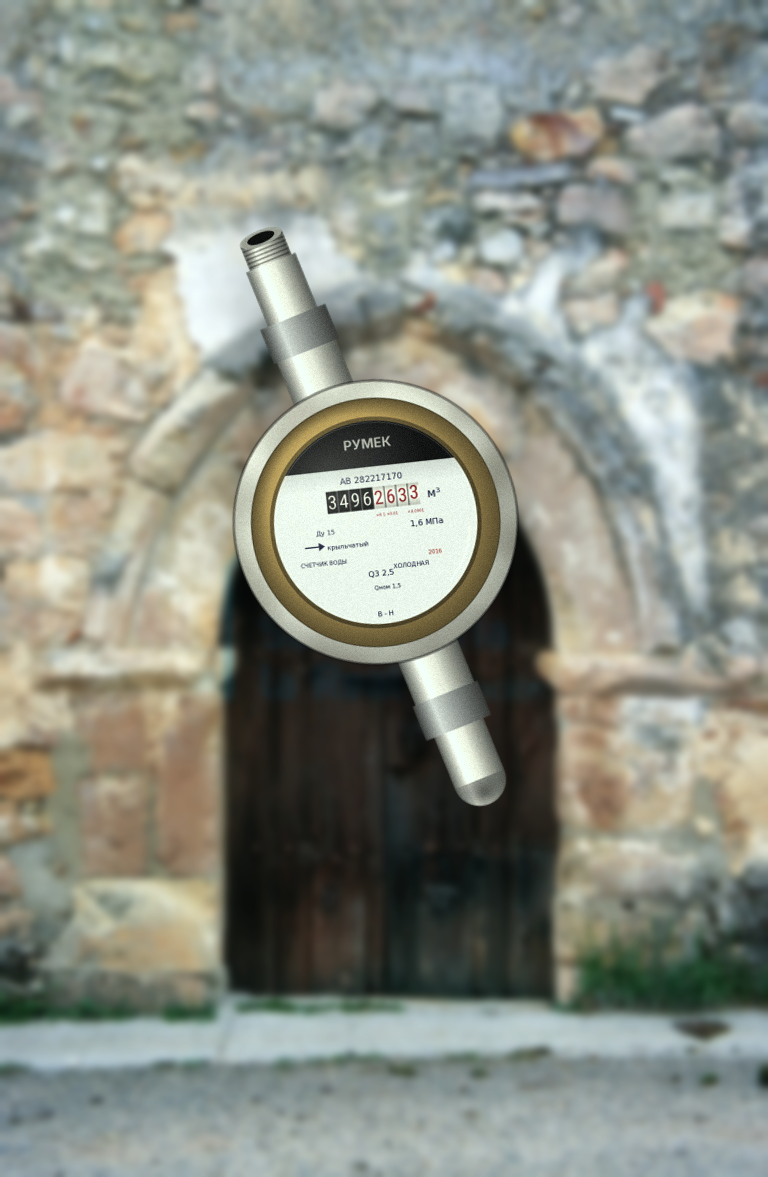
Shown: 3496.2633 m³
